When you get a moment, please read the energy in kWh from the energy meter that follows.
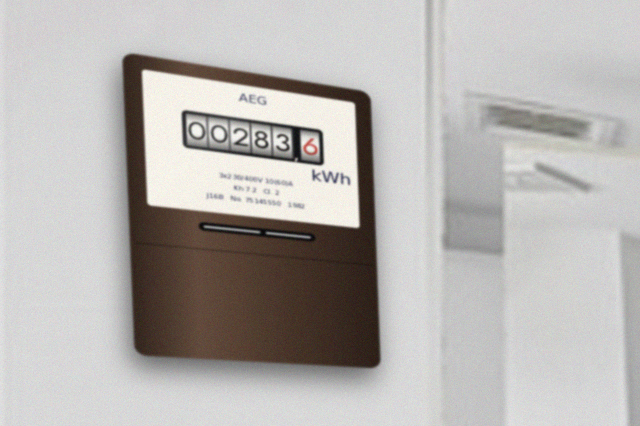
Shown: 283.6 kWh
